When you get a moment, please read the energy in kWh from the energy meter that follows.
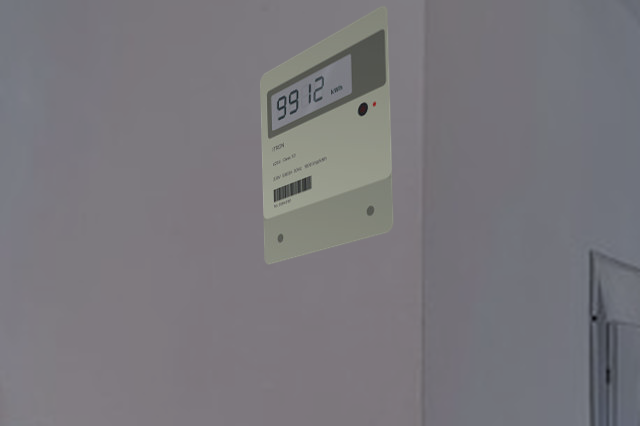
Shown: 9912 kWh
